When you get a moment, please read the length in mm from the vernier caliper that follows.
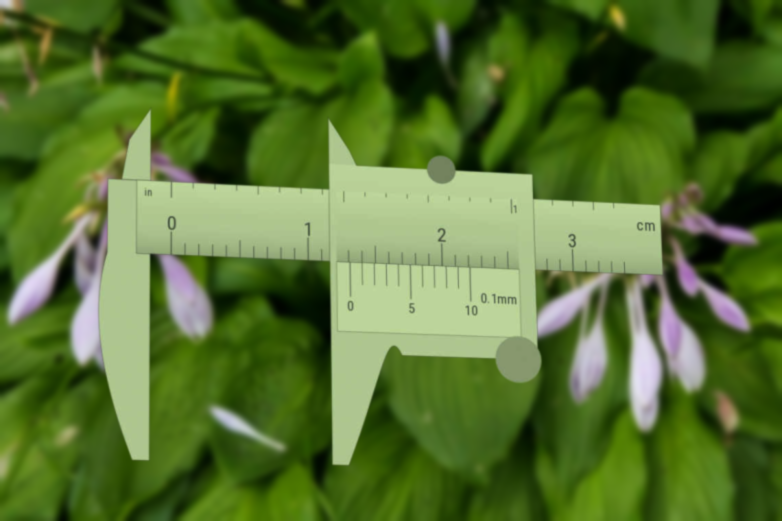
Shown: 13.1 mm
